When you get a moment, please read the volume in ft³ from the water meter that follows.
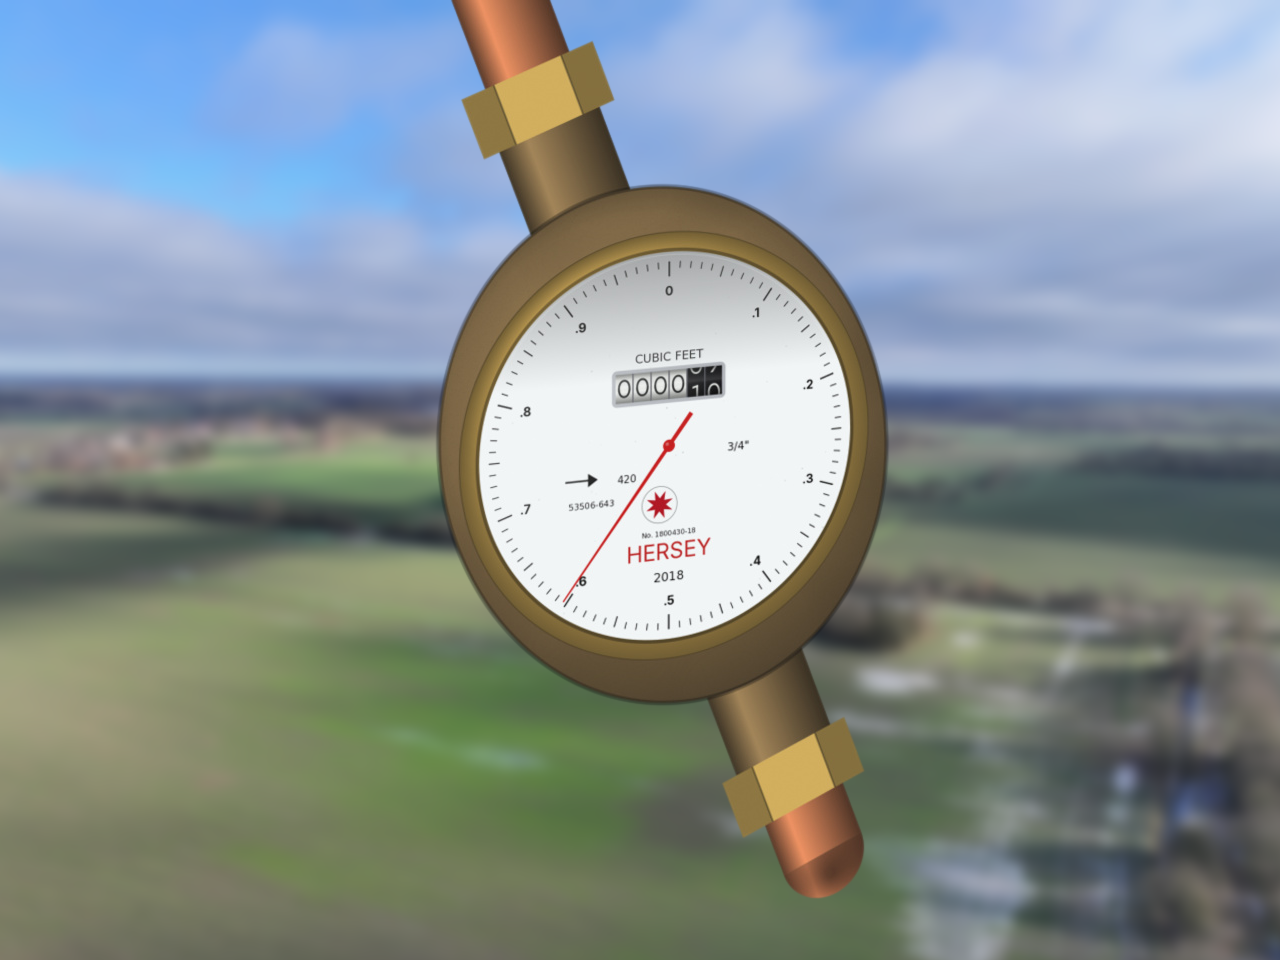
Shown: 9.60 ft³
